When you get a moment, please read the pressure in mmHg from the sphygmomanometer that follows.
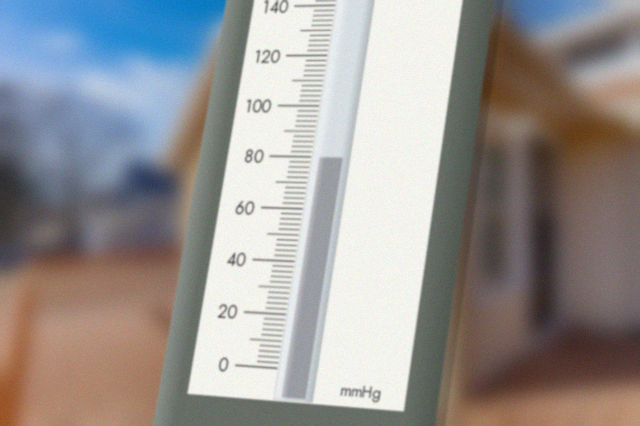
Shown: 80 mmHg
